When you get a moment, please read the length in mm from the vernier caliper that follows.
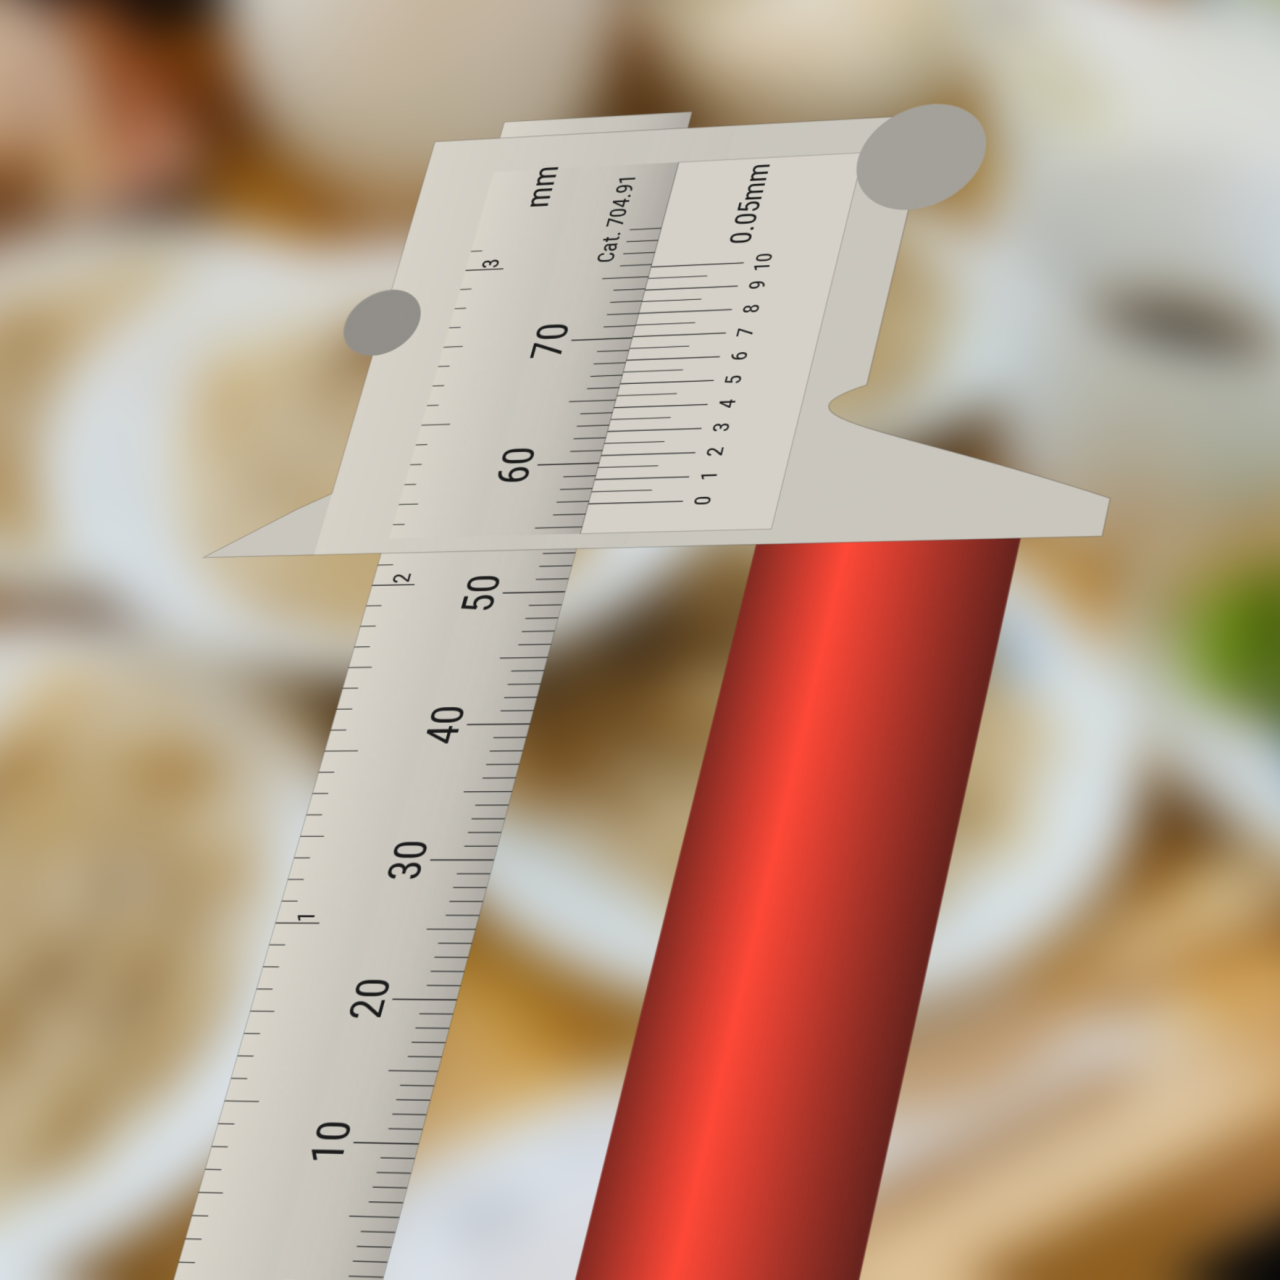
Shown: 56.8 mm
